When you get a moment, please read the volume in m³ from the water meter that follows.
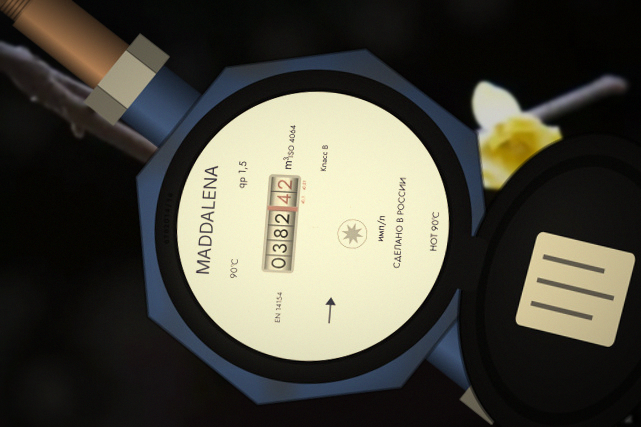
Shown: 382.42 m³
